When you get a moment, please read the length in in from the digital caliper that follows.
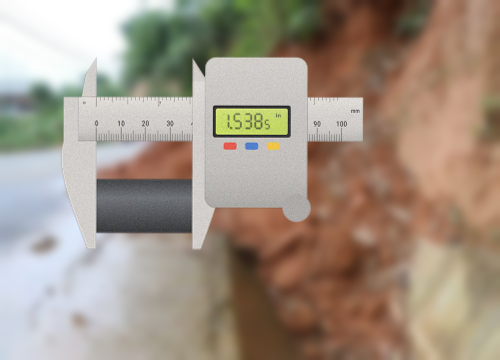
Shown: 1.5385 in
